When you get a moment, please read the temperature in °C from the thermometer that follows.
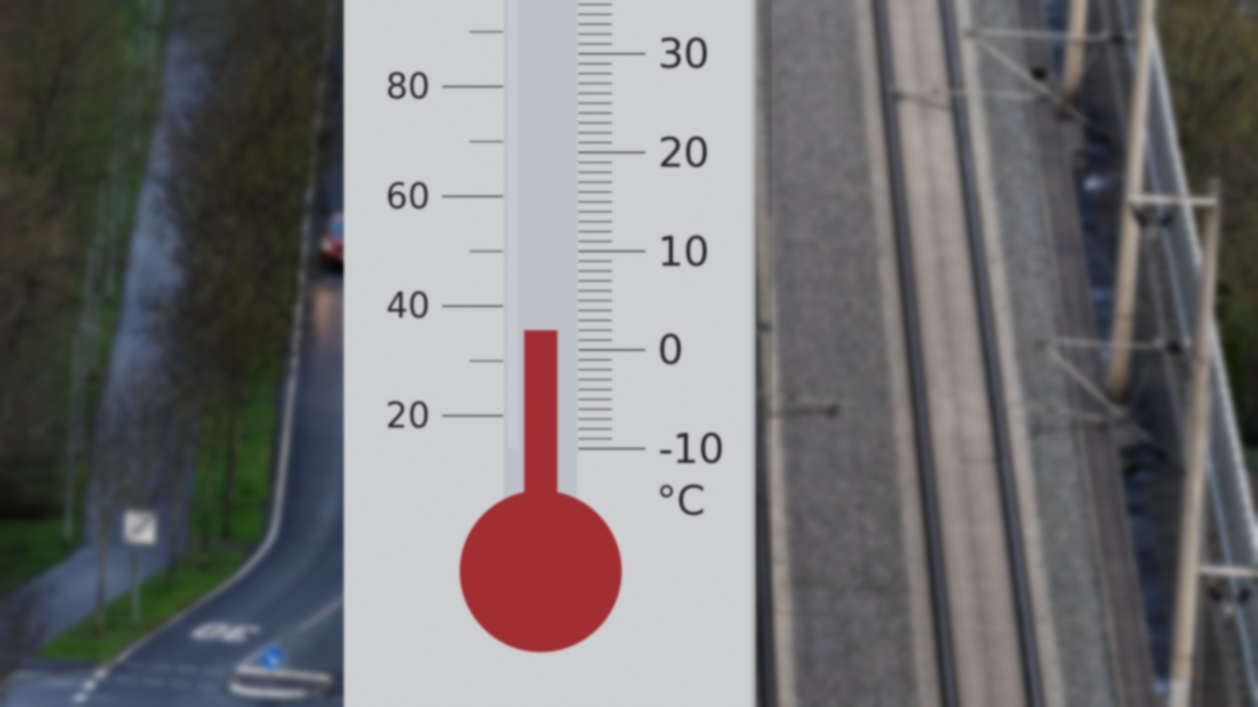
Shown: 2 °C
